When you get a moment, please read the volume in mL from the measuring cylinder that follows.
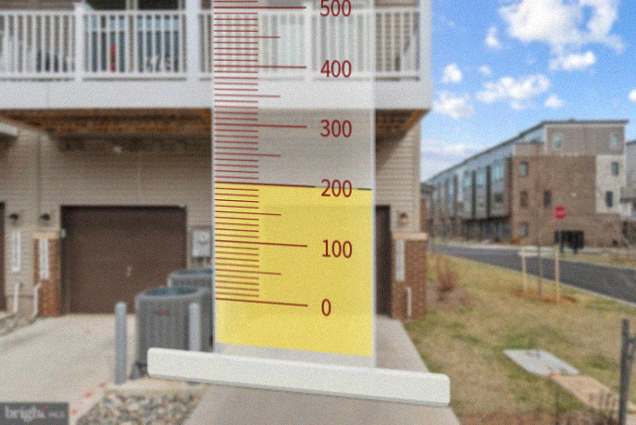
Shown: 200 mL
